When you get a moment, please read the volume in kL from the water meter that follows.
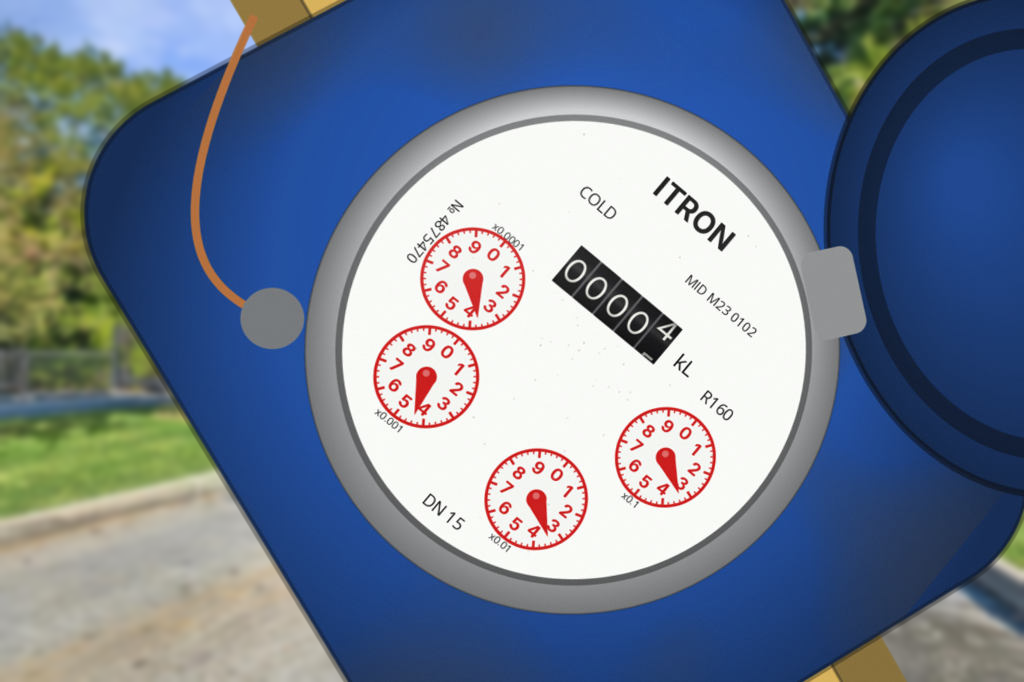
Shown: 4.3343 kL
